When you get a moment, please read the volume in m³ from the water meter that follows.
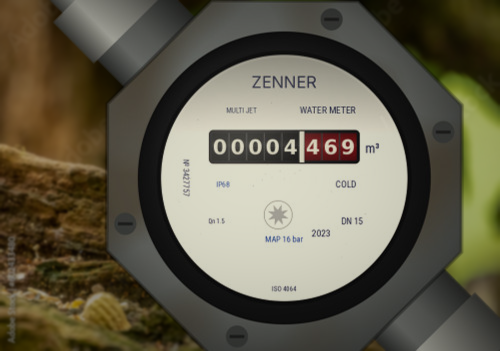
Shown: 4.469 m³
